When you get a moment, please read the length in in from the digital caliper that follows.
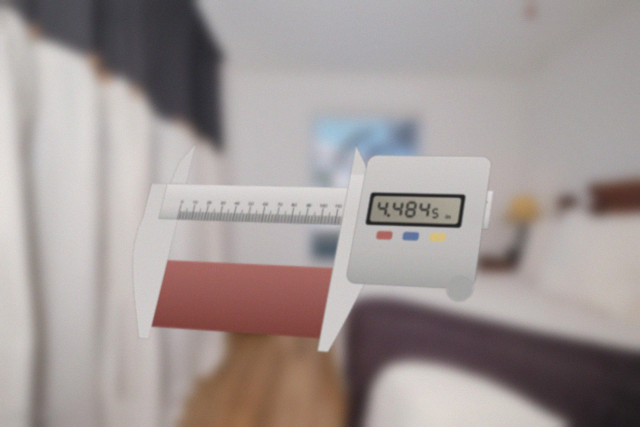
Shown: 4.4845 in
